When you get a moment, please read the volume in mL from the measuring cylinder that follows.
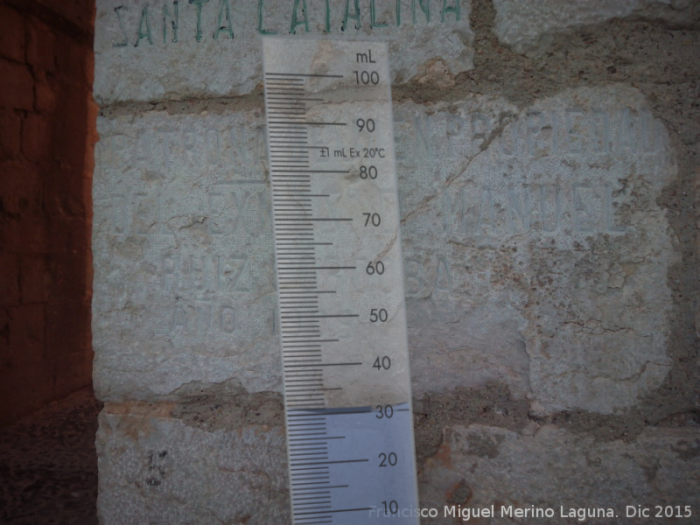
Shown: 30 mL
